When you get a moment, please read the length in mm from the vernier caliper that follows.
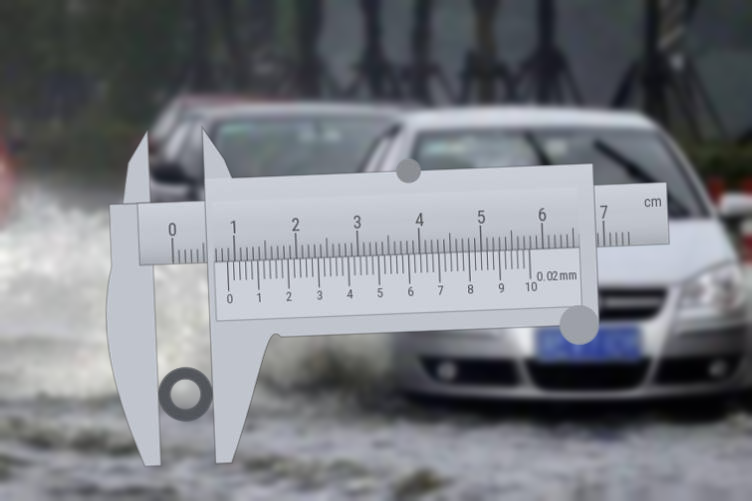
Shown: 8.8 mm
